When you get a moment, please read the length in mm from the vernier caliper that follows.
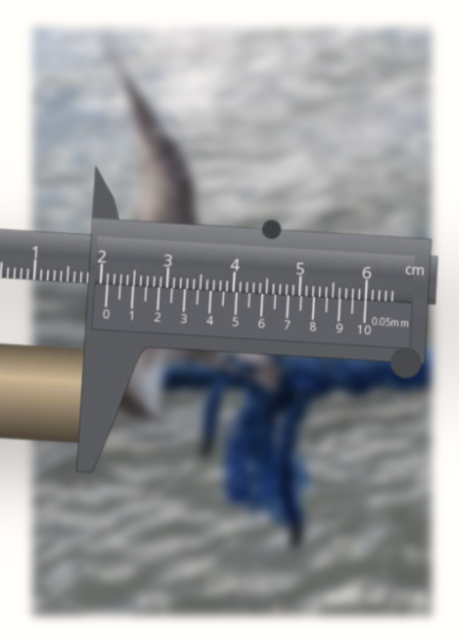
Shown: 21.0 mm
